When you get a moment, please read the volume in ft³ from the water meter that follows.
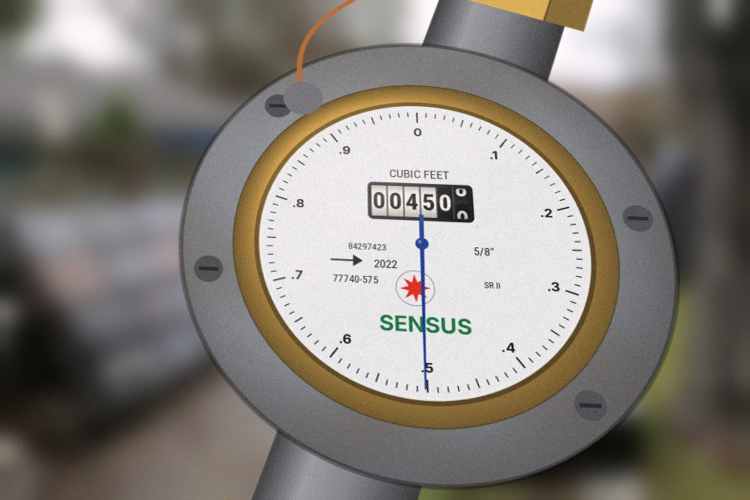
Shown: 4508.50 ft³
